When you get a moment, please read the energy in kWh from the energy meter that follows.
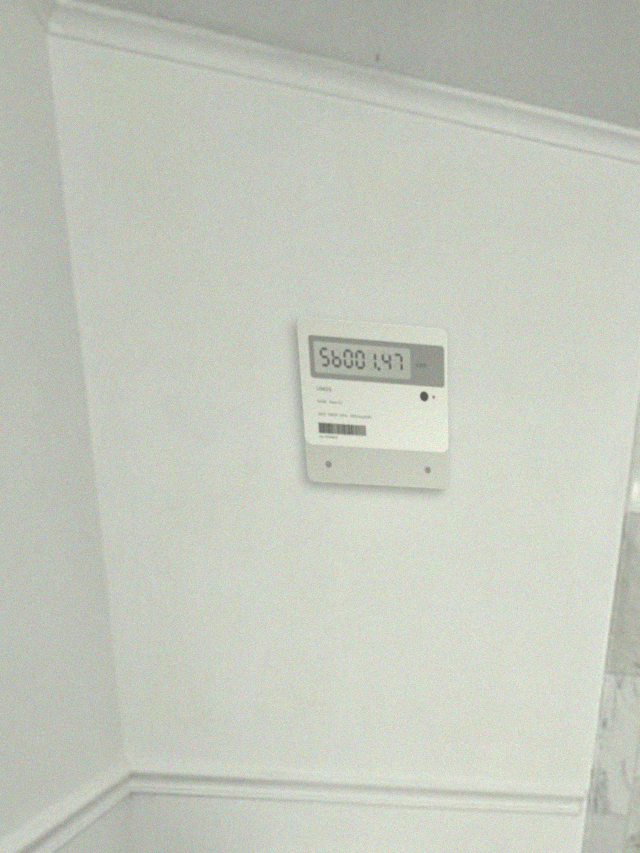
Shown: 56001.47 kWh
